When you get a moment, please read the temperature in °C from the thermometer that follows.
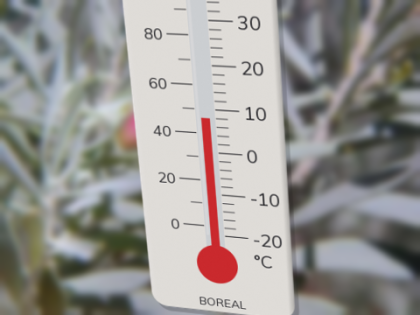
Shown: 8 °C
